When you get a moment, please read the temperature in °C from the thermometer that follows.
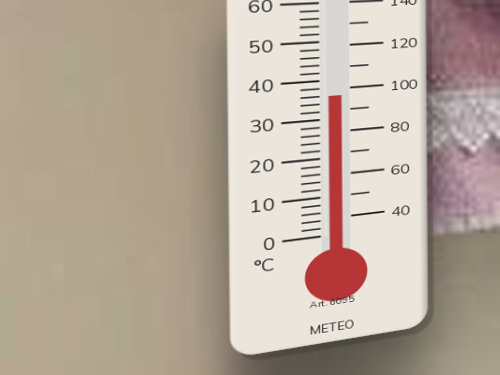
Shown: 36 °C
